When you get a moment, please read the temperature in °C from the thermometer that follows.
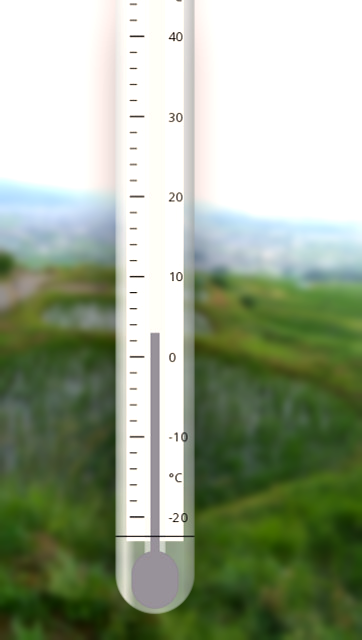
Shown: 3 °C
